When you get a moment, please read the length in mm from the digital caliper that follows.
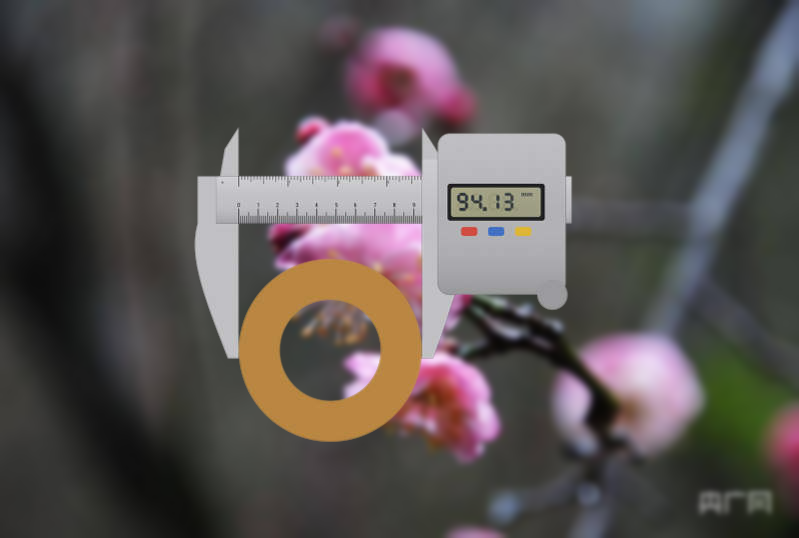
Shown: 94.13 mm
